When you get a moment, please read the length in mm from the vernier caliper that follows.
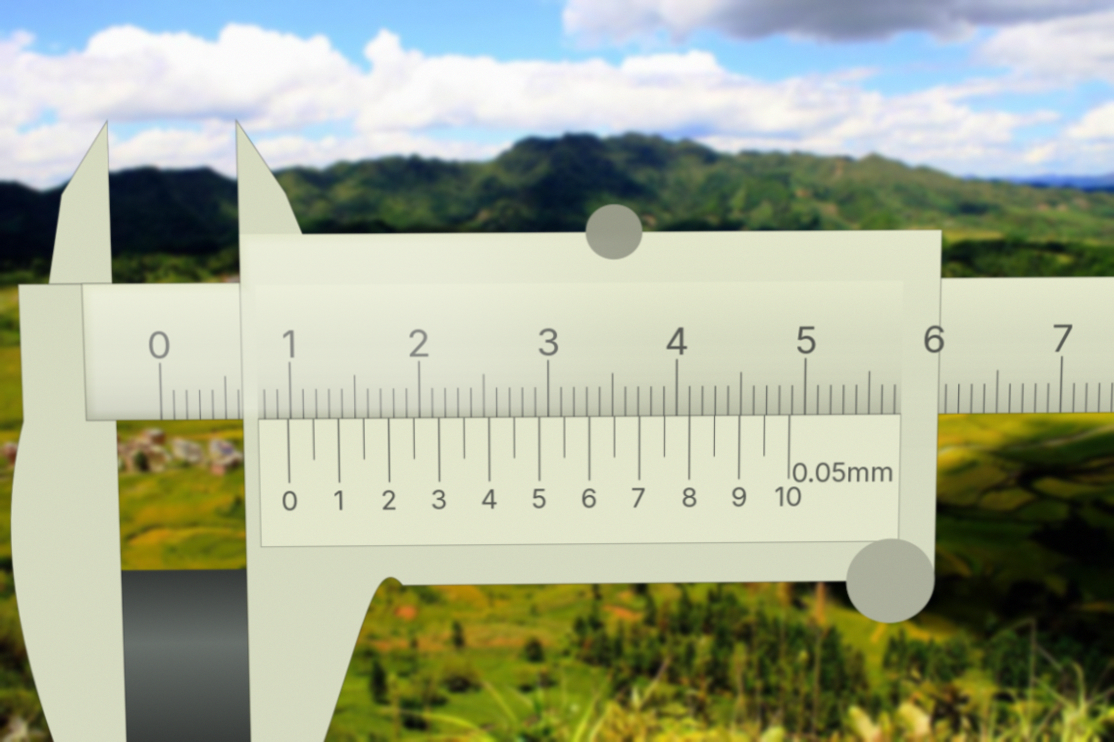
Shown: 9.8 mm
